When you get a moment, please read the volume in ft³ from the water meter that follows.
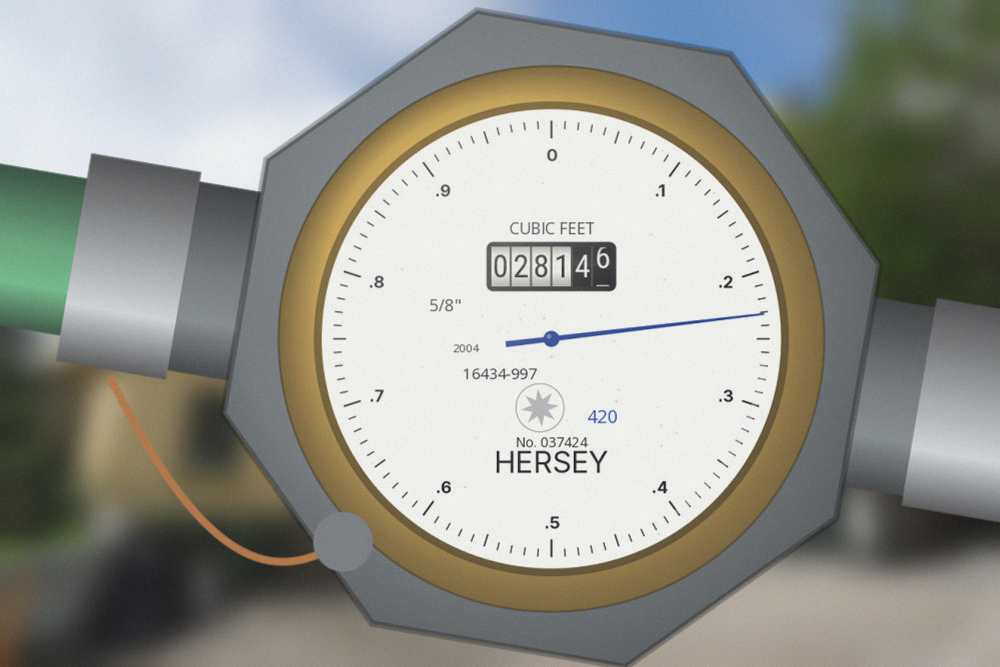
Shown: 28146.23 ft³
